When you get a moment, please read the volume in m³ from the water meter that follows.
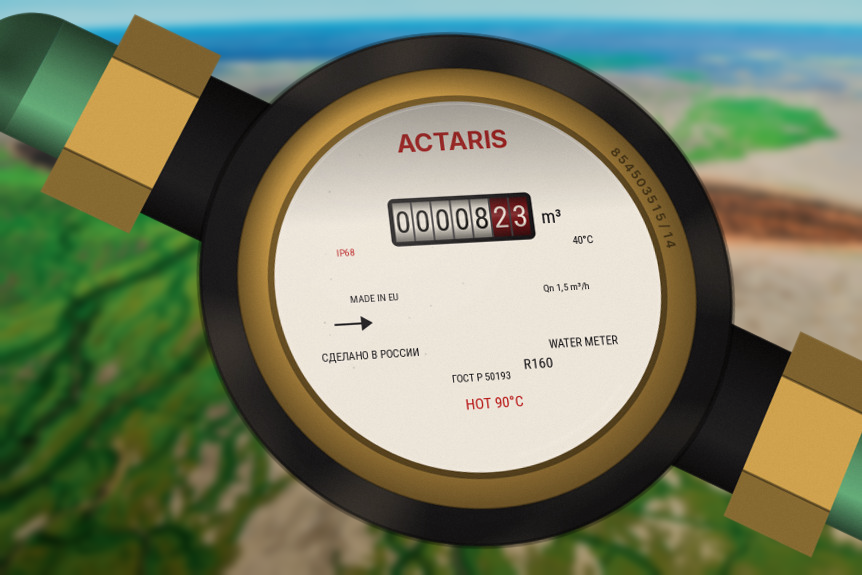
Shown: 8.23 m³
